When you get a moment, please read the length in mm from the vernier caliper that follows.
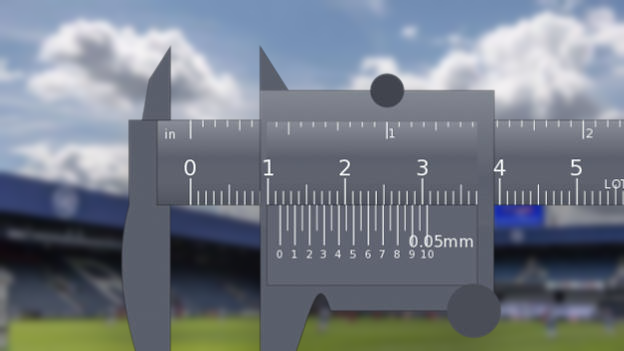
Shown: 11.6 mm
